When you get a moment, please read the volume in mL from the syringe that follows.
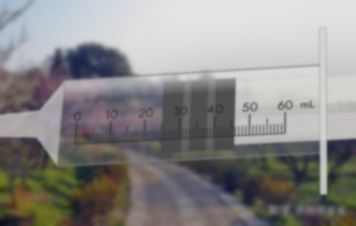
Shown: 25 mL
